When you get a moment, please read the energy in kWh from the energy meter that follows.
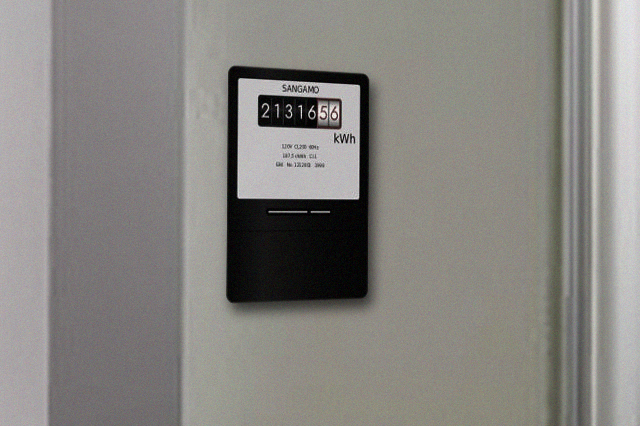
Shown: 21316.56 kWh
